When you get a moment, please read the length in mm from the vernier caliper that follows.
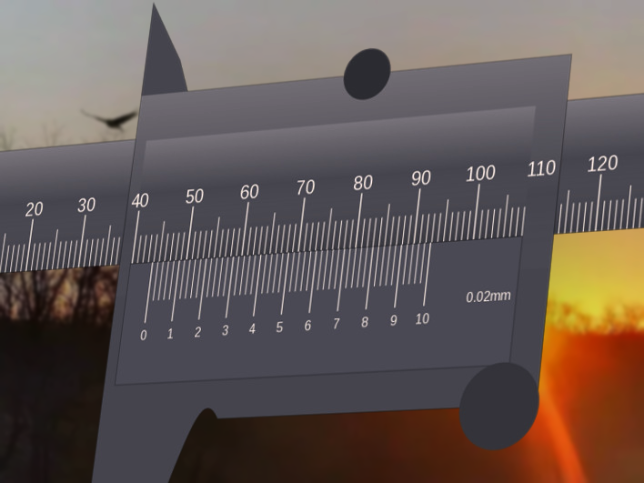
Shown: 43.8 mm
